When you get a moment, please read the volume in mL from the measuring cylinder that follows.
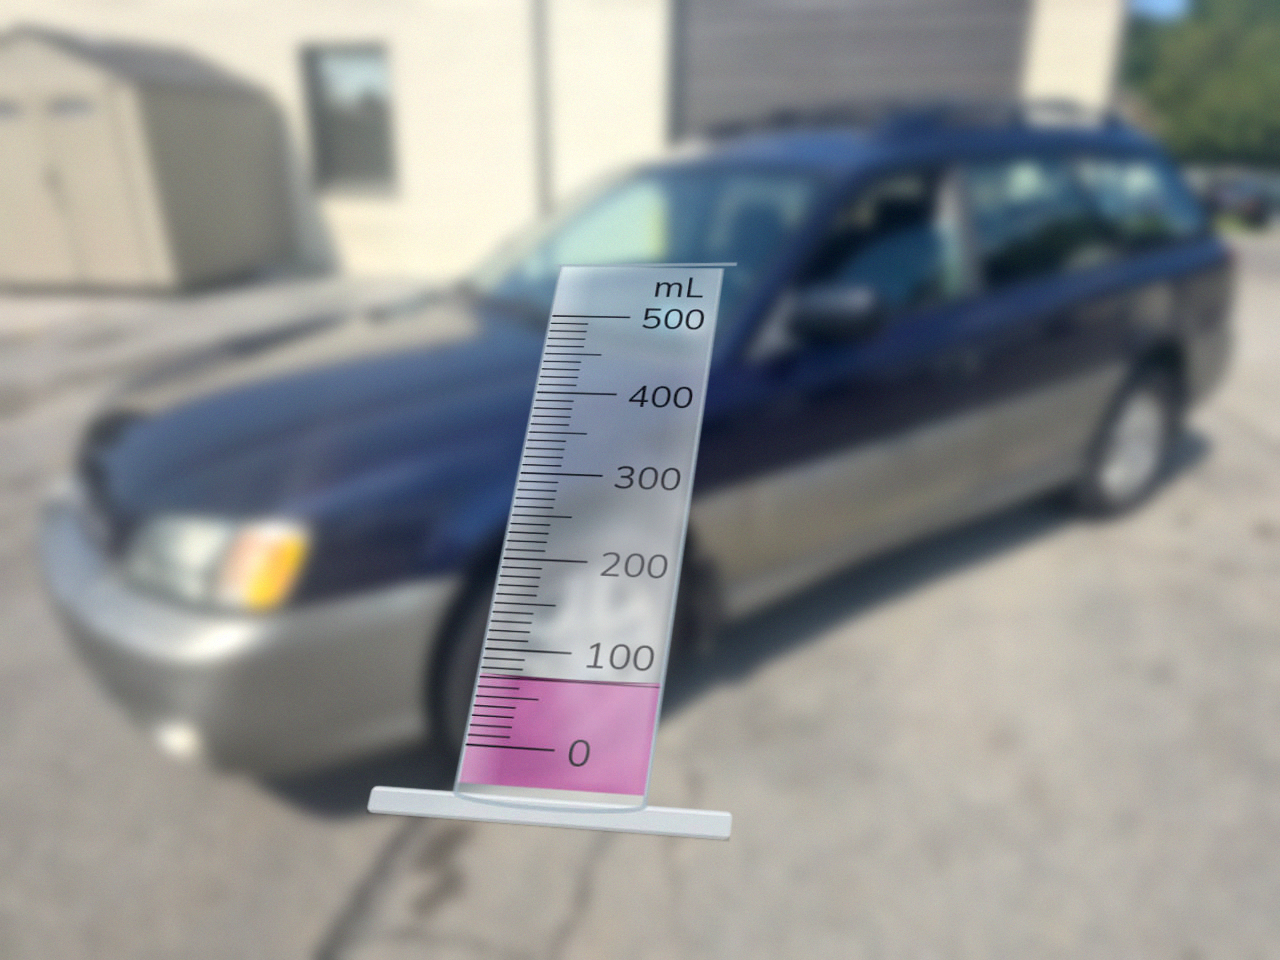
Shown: 70 mL
